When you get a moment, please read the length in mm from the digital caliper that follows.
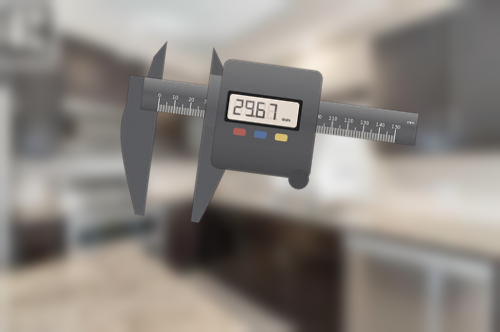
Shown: 29.67 mm
